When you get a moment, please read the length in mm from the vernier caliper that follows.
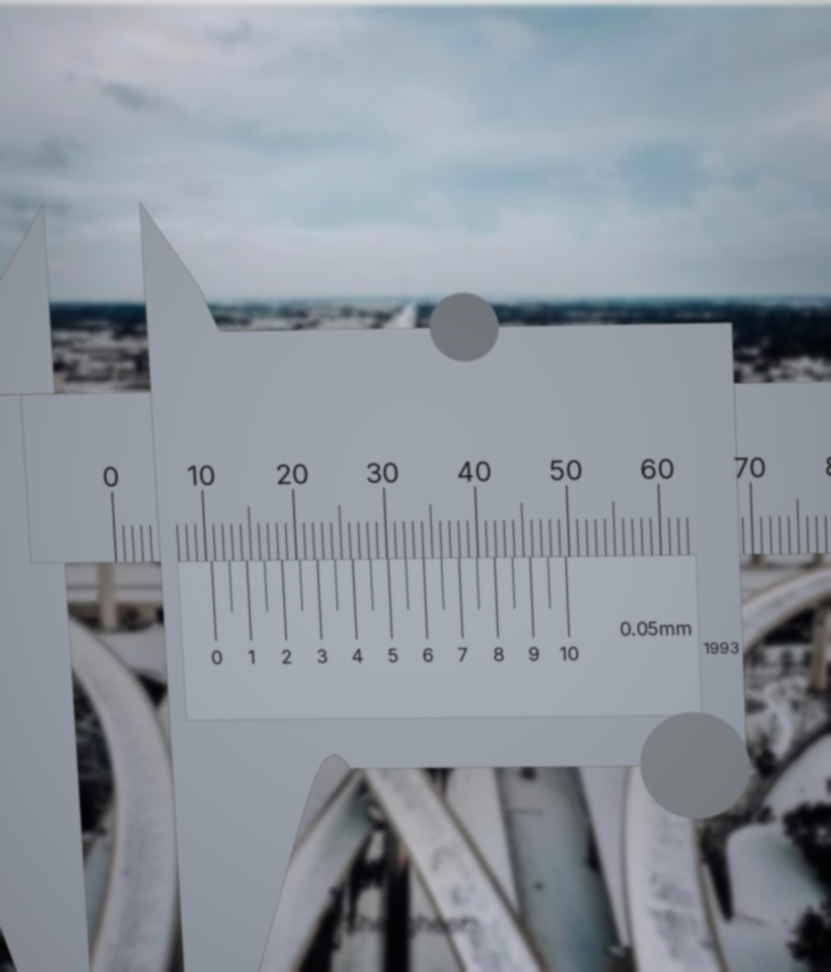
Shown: 10.6 mm
